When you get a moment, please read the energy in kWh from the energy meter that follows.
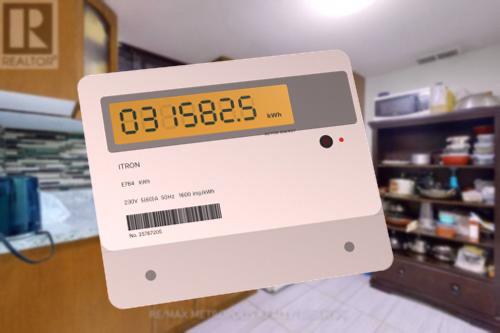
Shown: 31582.5 kWh
